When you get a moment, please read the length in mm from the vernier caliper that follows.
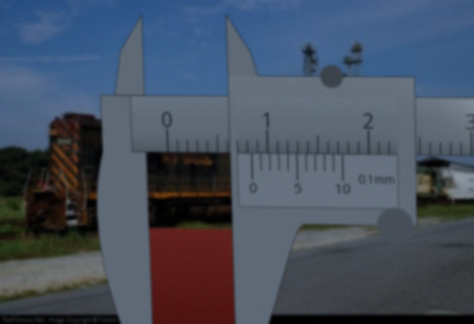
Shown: 8.4 mm
